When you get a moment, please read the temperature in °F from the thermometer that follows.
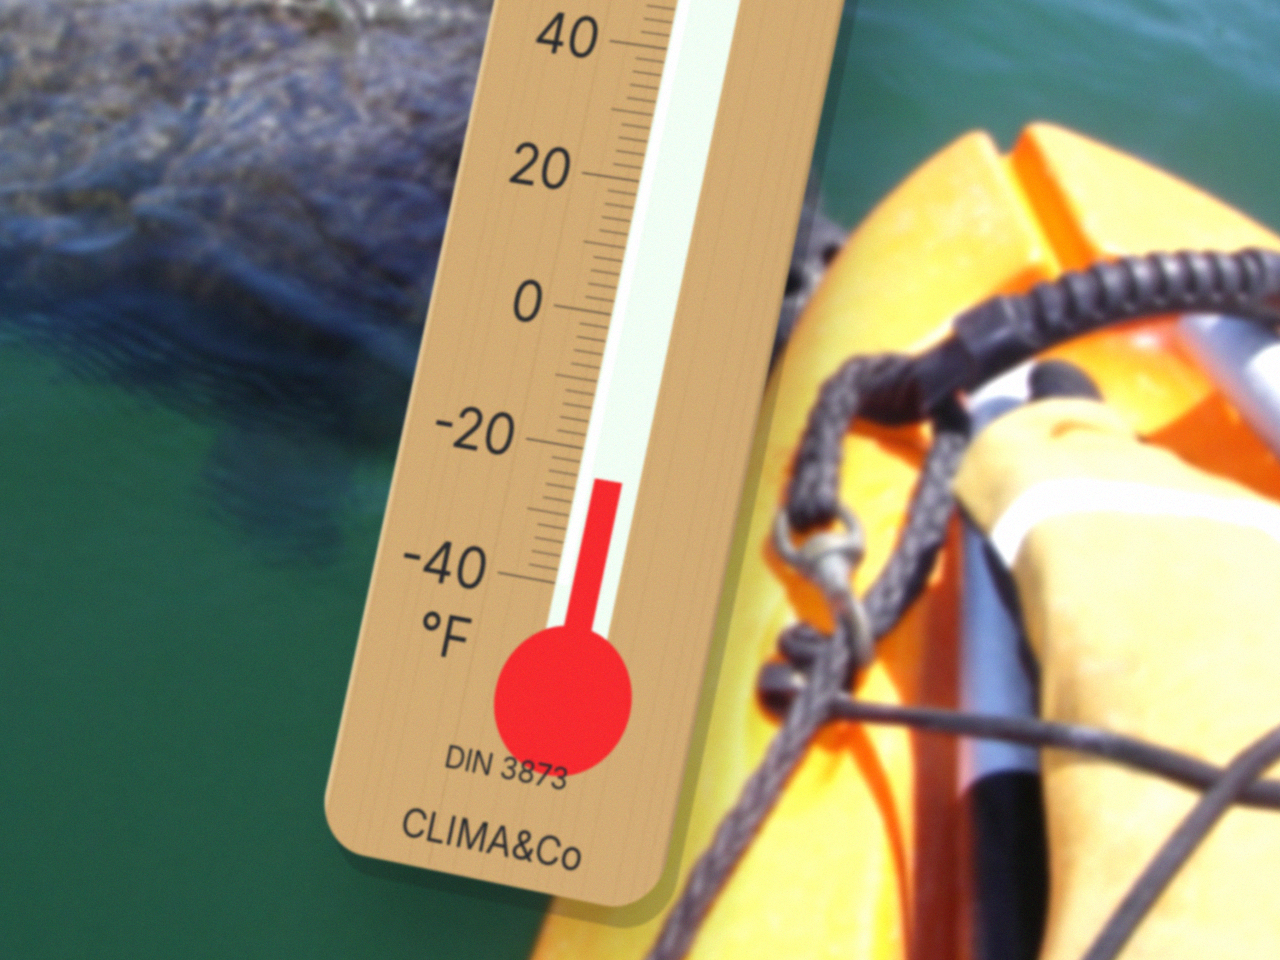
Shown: -24 °F
